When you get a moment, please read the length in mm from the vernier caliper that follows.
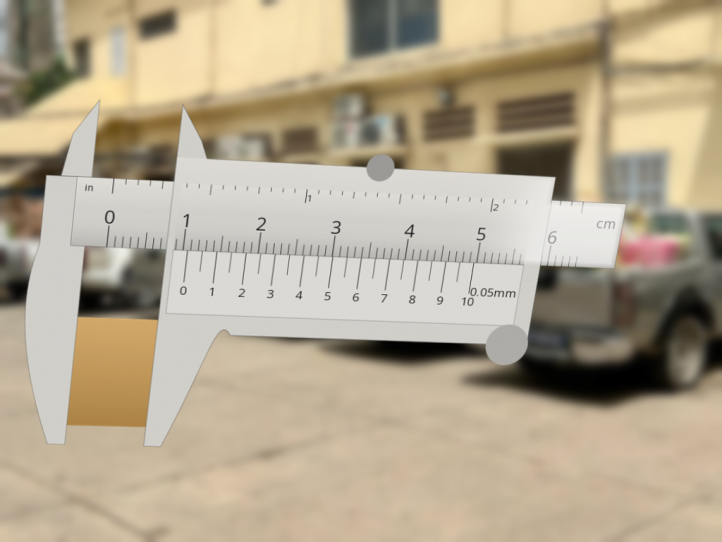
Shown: 10.6 mm
